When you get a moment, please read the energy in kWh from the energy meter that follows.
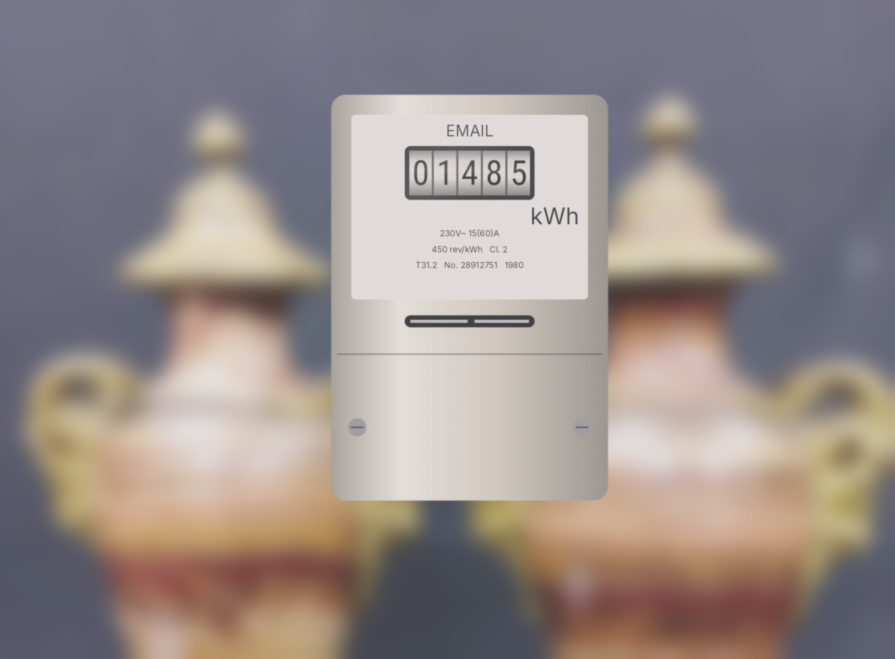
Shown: 1485 kWh
